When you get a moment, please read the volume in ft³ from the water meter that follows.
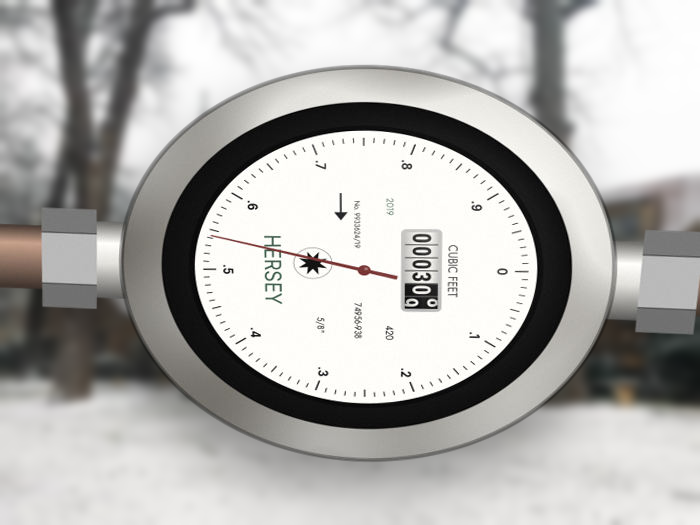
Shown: 308.54 ft³
